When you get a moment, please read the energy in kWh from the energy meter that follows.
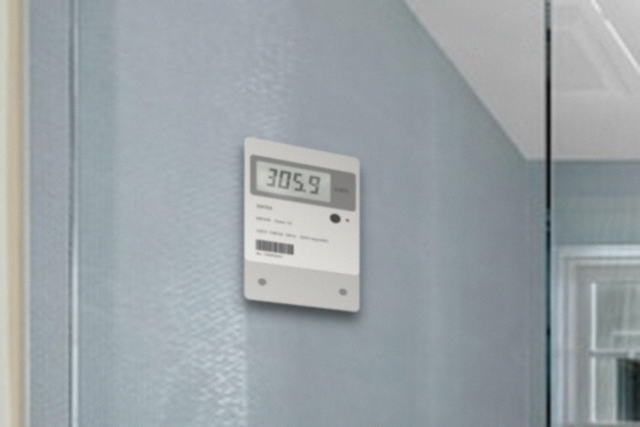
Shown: 305.9 kWh
